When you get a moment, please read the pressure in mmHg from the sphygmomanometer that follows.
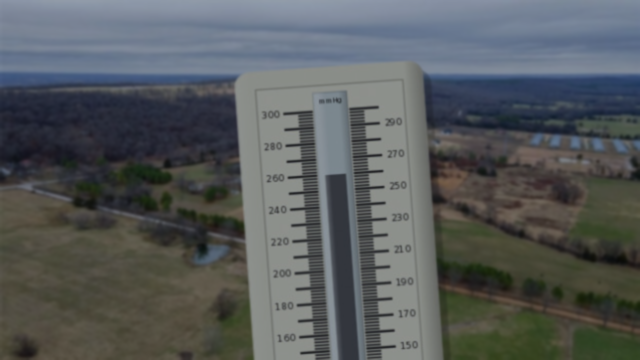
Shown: 260 mmHg
